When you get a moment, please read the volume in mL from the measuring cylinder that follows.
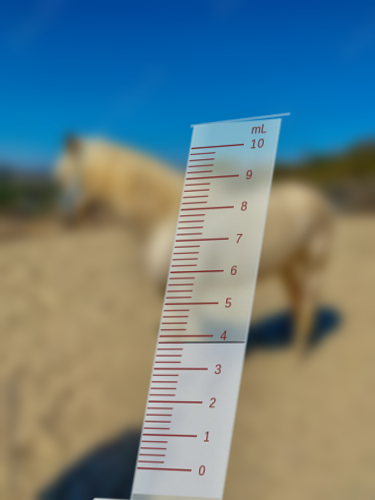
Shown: 3.8 mL
